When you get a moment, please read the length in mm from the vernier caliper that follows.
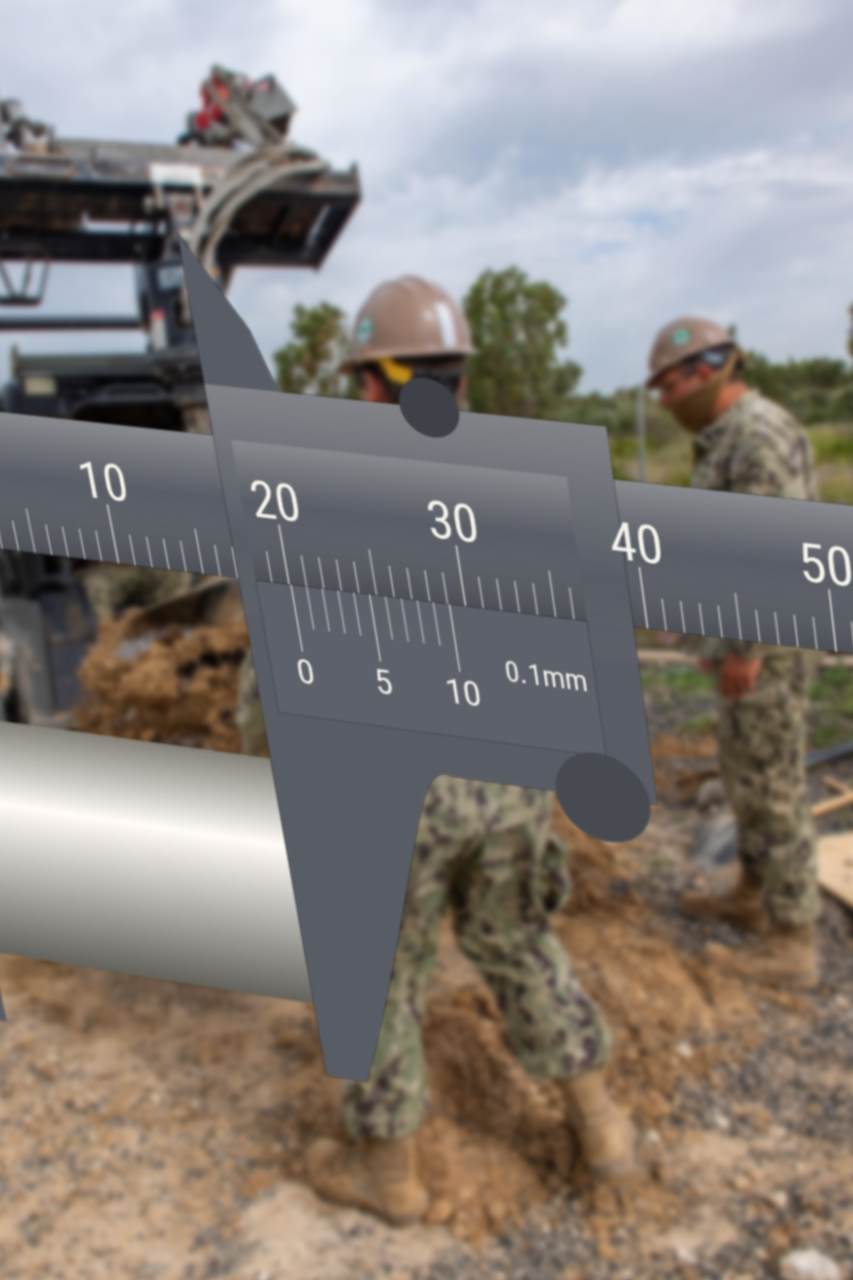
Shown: 20.1 mm
